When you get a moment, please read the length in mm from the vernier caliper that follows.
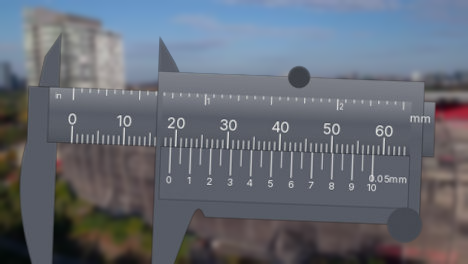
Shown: 19.0 mm
